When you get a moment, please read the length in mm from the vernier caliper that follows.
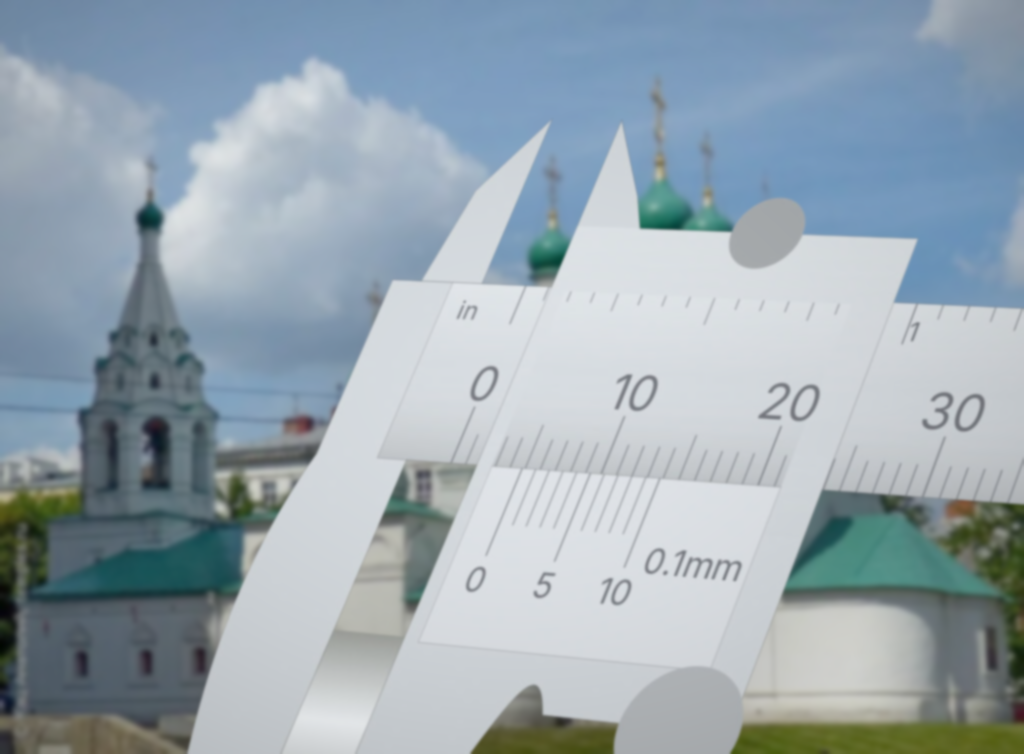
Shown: 4.8 mm
